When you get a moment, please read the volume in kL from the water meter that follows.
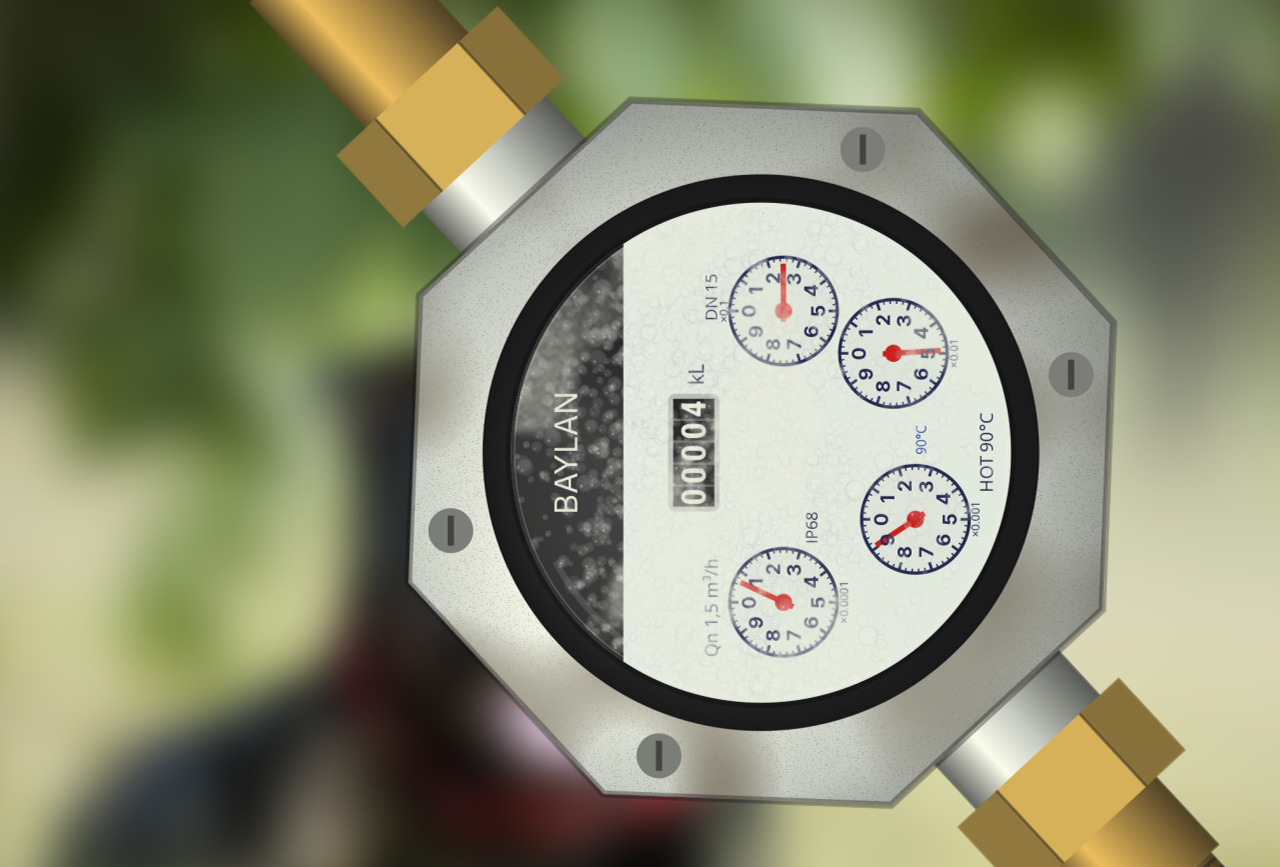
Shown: 4.2490 kL
